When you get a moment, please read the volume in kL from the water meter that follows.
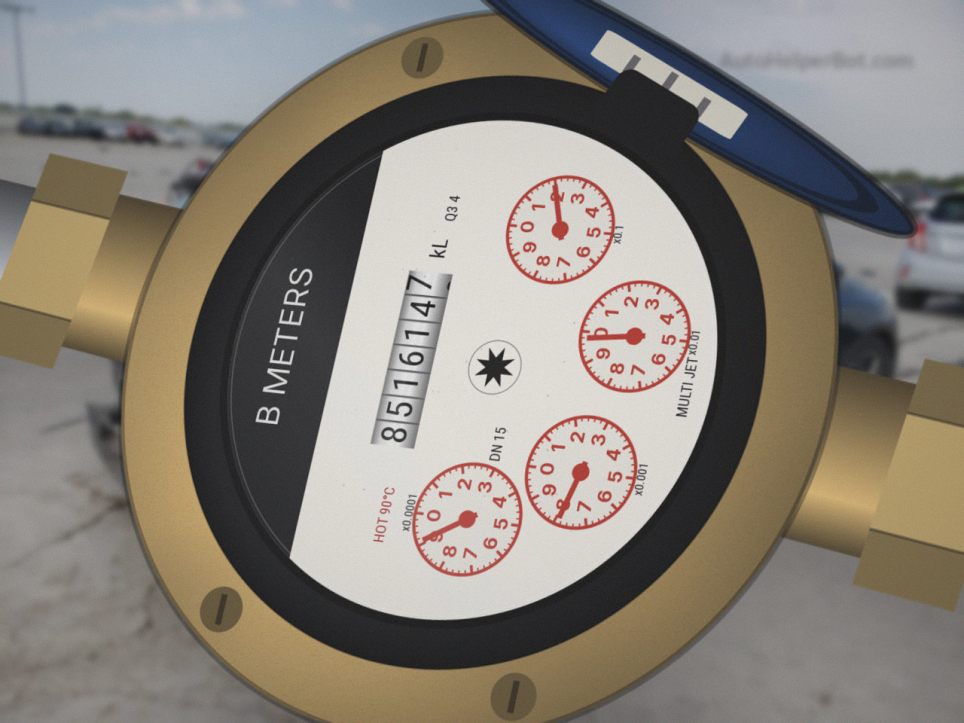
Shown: 8516147.1979 kL
